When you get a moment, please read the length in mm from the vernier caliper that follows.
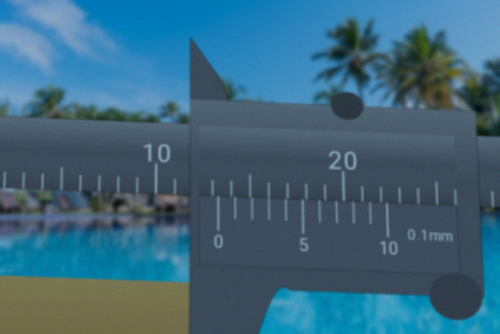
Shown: 13.3 mm
